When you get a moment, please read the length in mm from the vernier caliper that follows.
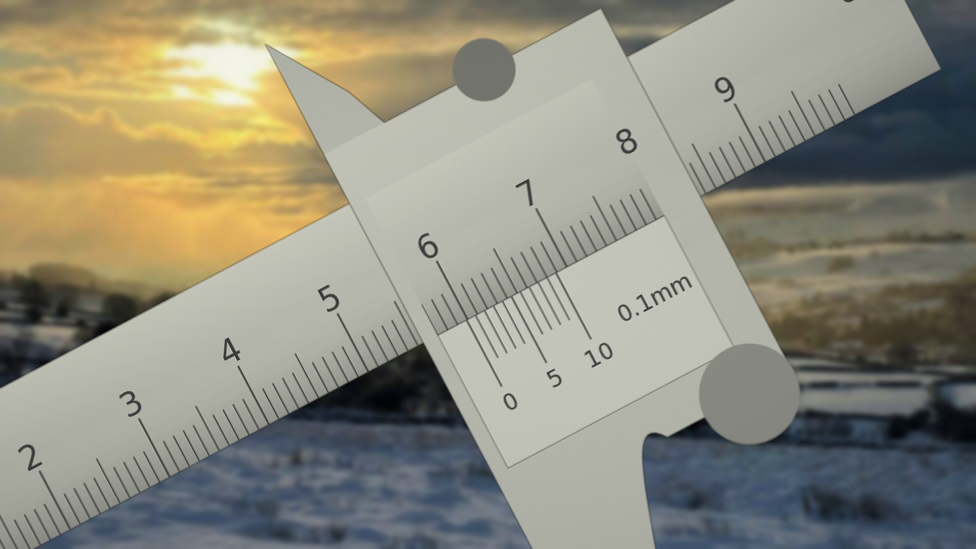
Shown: 59.9 mm
